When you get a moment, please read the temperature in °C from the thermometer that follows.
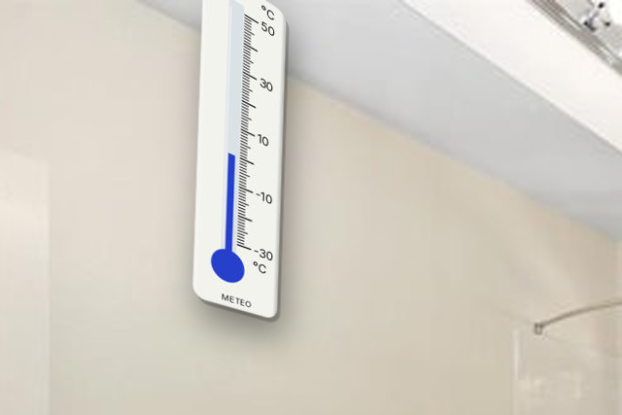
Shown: 0 °C
